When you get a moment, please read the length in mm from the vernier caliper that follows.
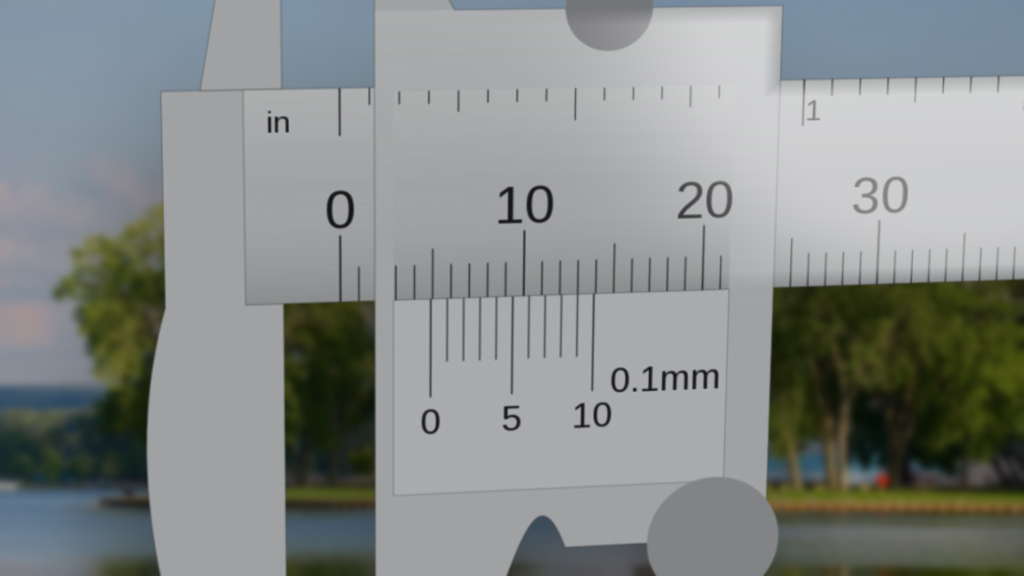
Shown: 4.9 mm
